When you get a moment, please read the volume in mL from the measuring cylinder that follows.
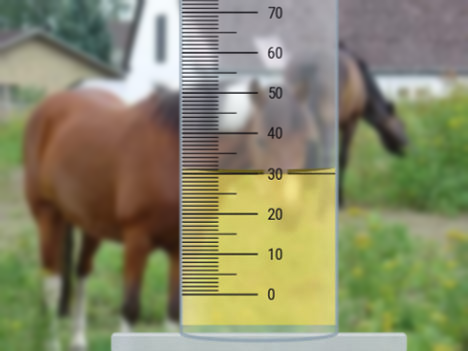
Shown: 30 mL
